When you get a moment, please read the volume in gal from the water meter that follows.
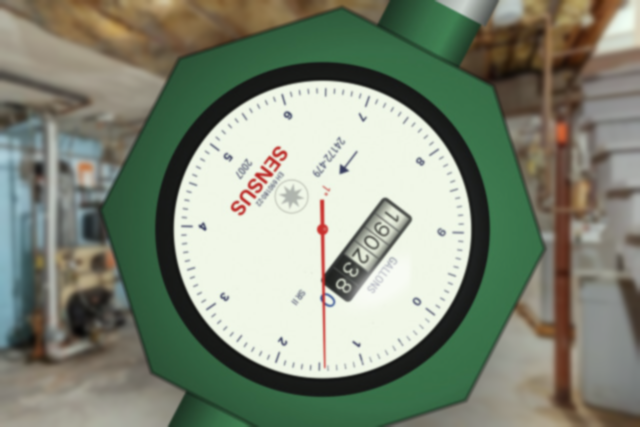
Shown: 1902381.4 gal
